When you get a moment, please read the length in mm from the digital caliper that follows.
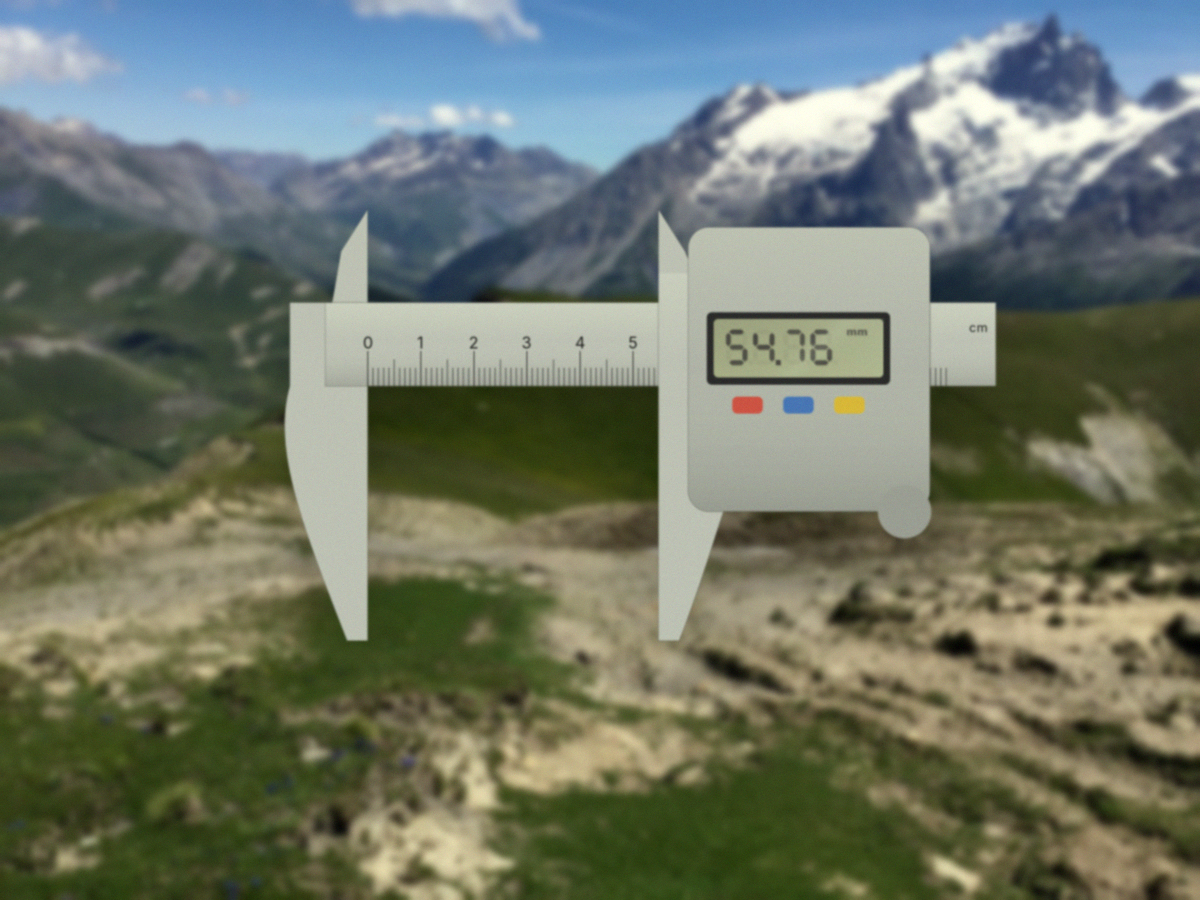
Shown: 54.76 mm
